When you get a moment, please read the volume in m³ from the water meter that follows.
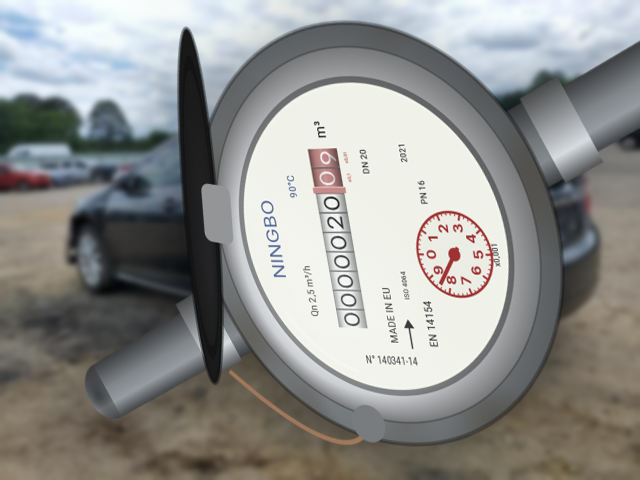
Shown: 20.088 m³
